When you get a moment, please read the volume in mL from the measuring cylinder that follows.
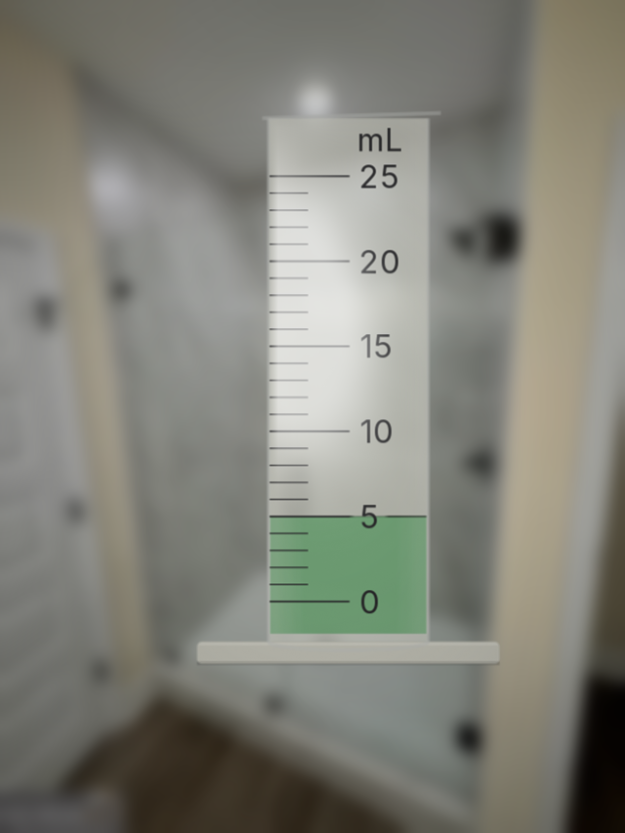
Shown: 5 mL
